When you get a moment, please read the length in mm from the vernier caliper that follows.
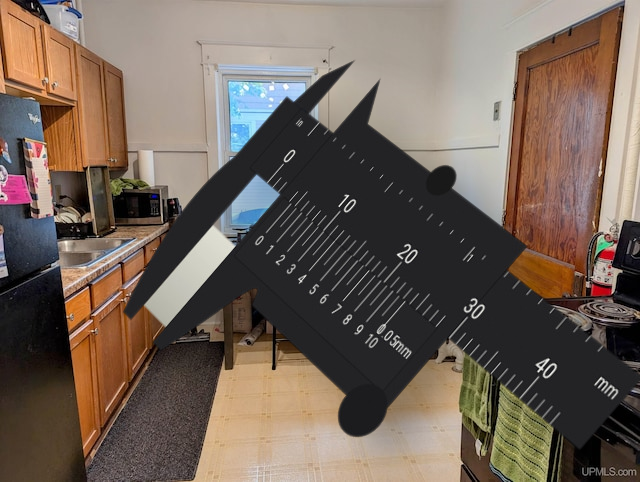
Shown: 4.4 mm
